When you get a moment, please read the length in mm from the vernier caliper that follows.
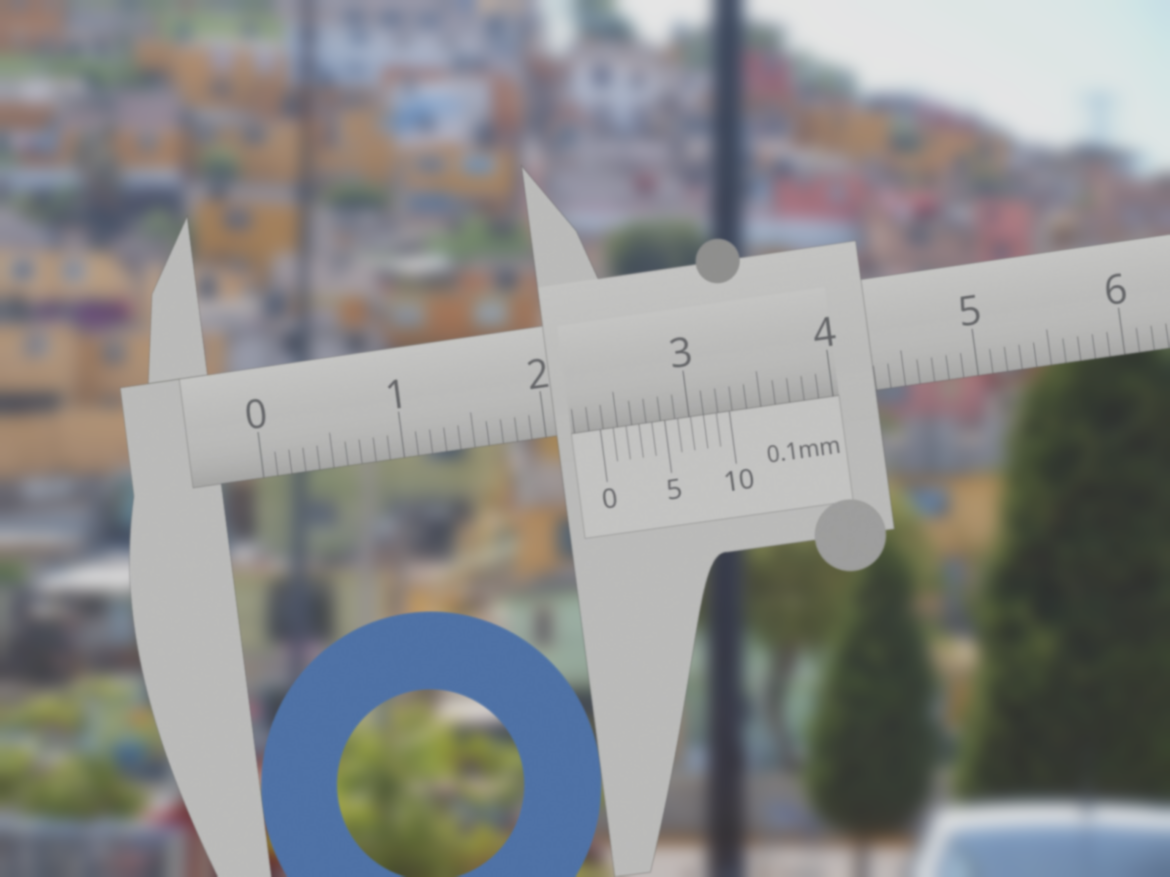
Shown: 23.8 mm
